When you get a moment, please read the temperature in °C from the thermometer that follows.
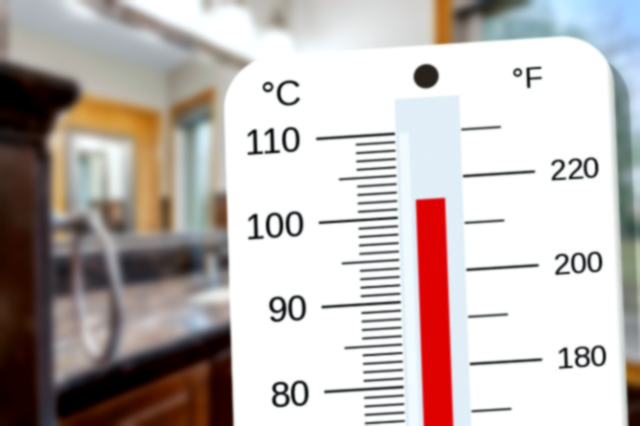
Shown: 102 °C
